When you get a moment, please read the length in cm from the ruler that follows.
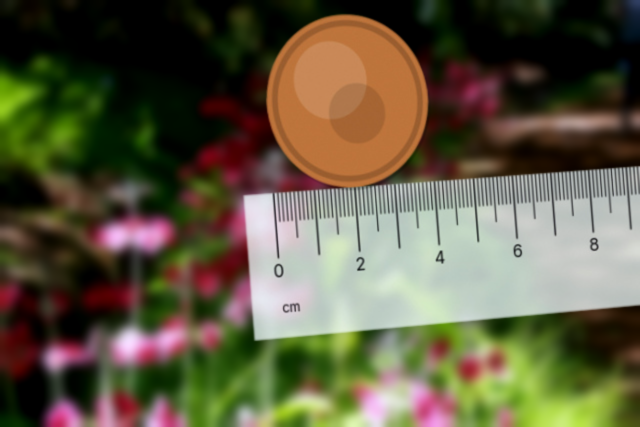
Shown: 4 cm
